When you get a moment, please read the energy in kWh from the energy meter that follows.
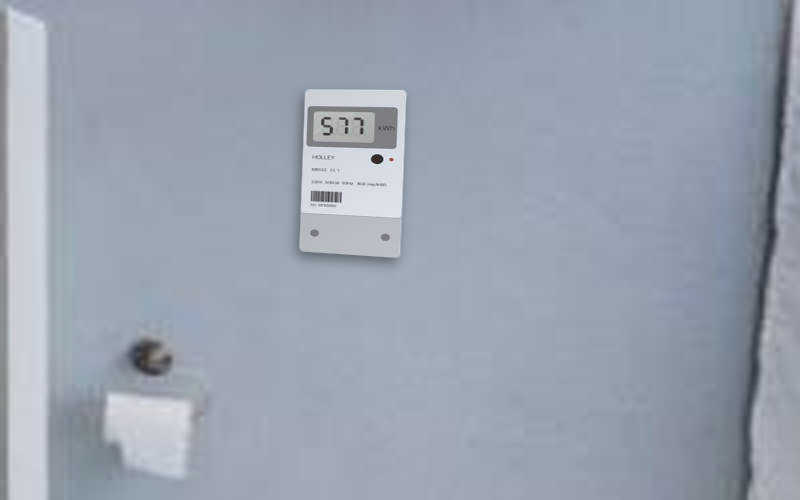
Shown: 577 kWh
